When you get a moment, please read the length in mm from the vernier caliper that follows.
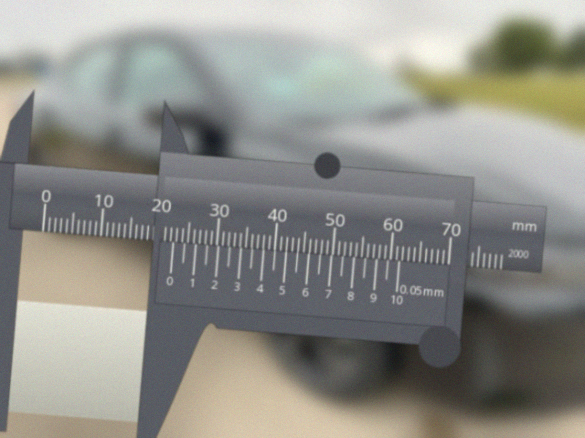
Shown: 22.5 mm
